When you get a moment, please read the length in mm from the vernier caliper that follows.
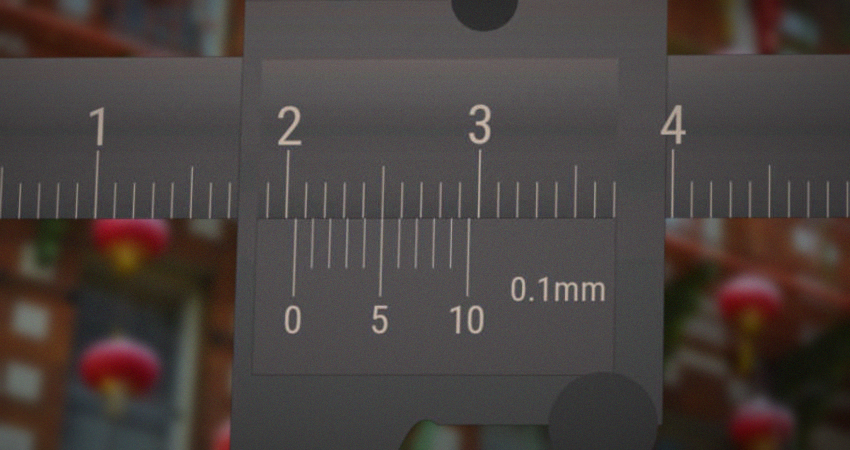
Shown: 20.5 mm
